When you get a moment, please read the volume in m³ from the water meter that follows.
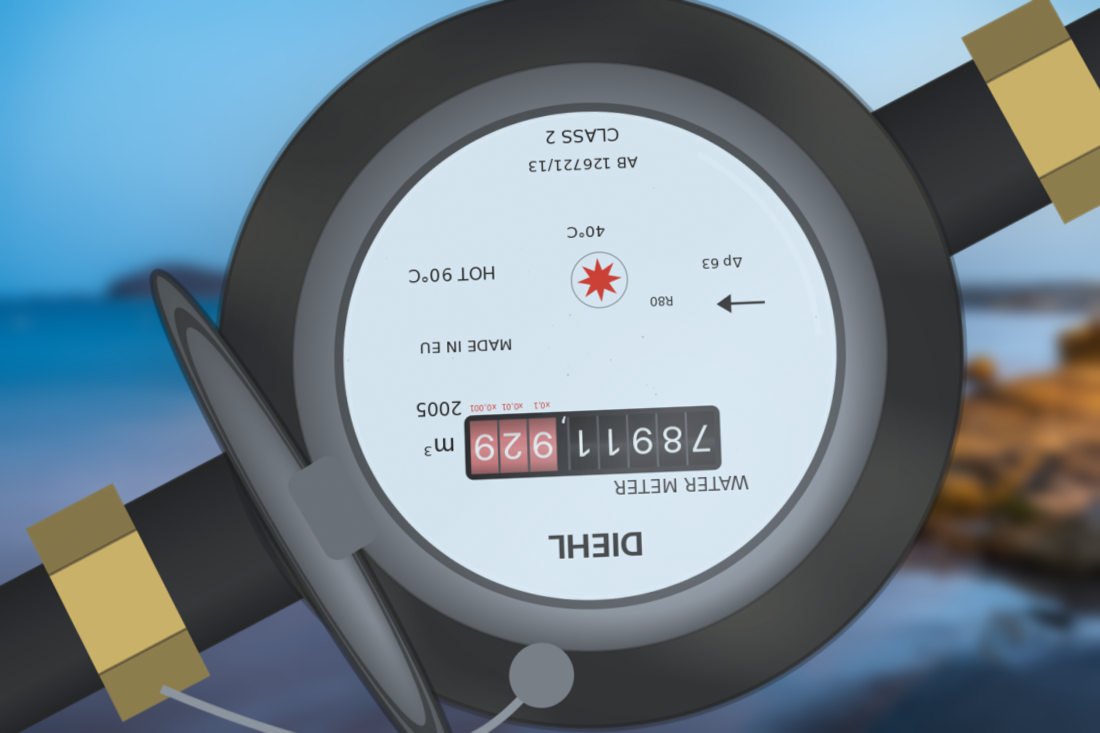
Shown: 78911.929 m³
